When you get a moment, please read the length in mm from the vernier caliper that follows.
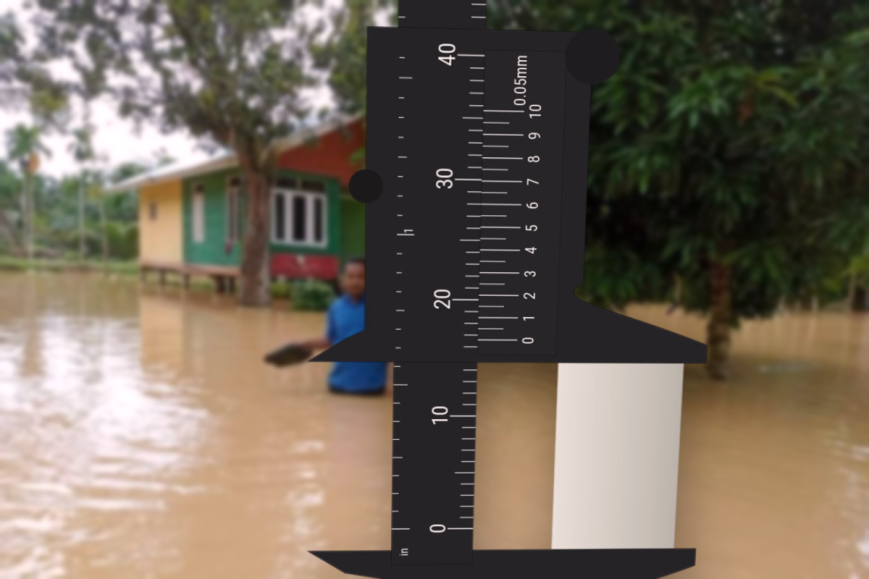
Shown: 16.6 mm
